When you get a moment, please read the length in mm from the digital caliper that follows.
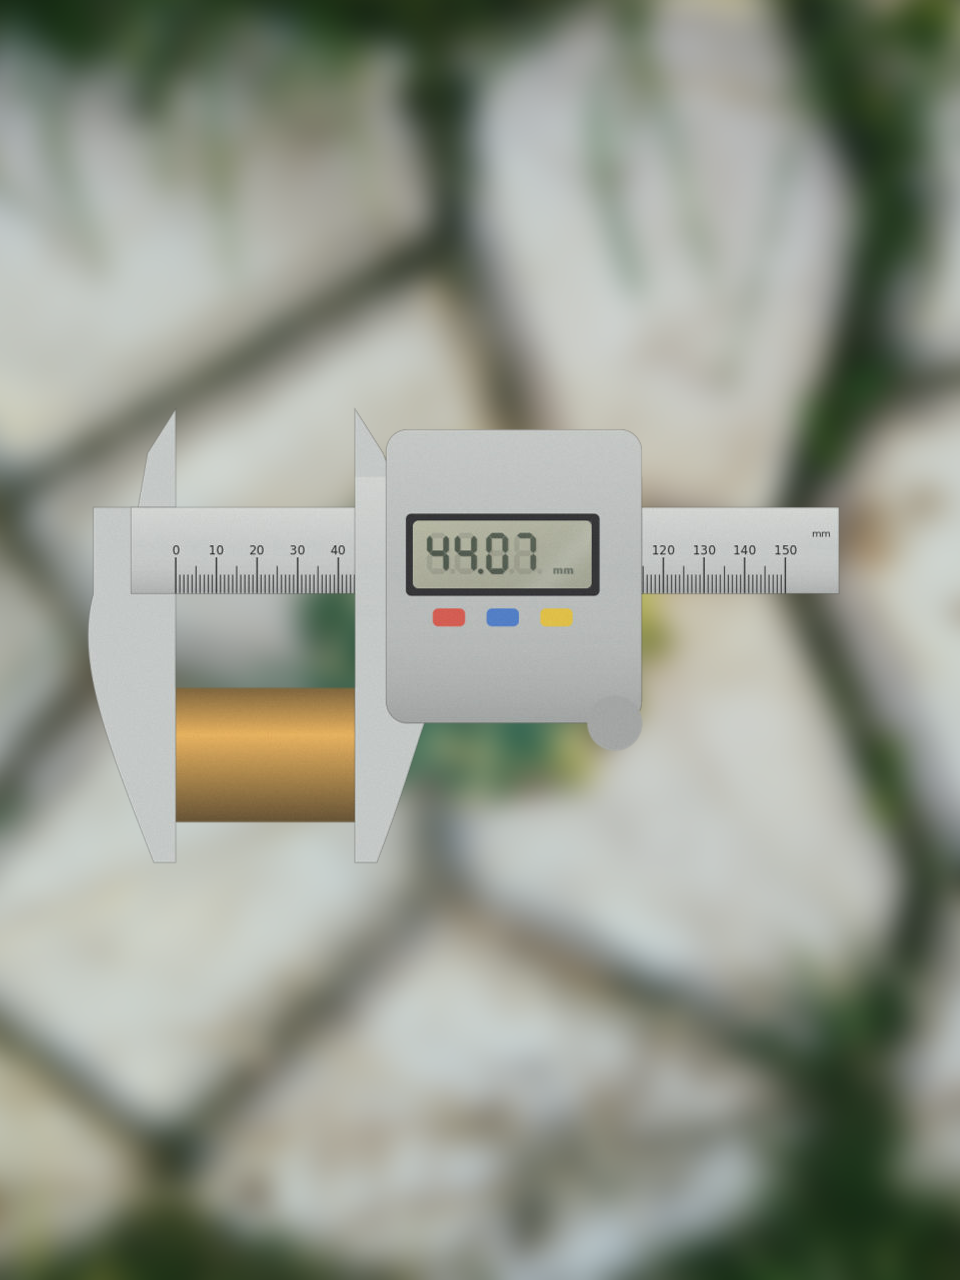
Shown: 44.07 mm
